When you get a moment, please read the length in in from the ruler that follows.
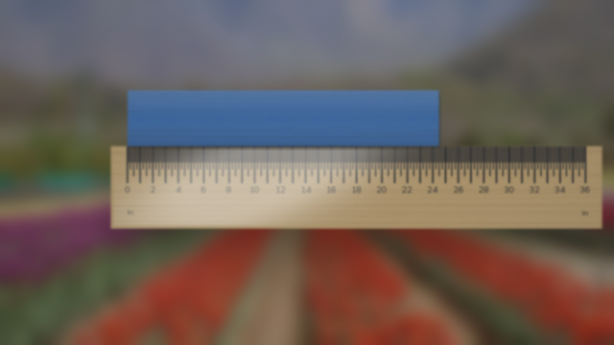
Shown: 24.5 in
